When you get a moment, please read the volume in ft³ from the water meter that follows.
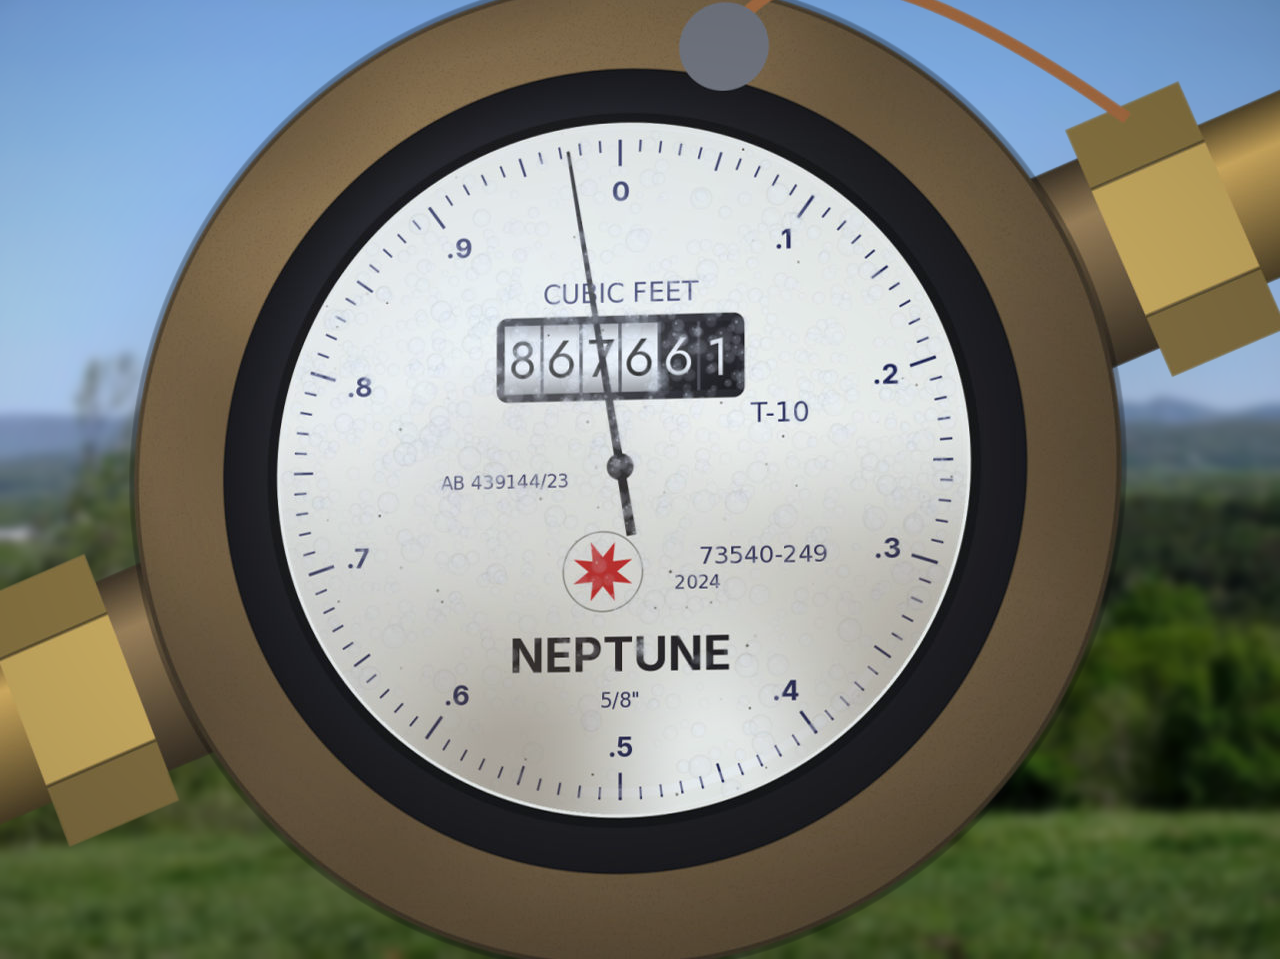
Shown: 867660.97 ft³
